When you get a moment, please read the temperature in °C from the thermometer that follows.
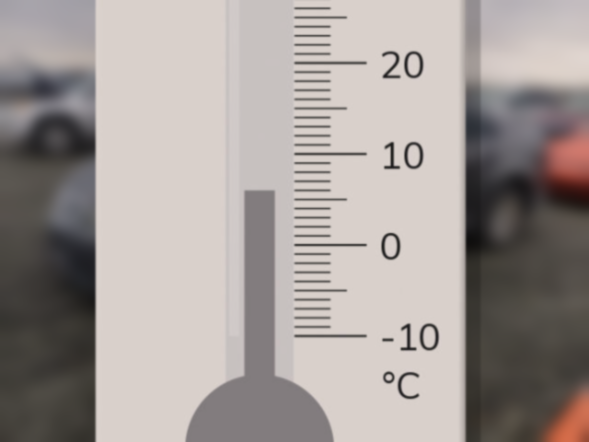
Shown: 6 °C
